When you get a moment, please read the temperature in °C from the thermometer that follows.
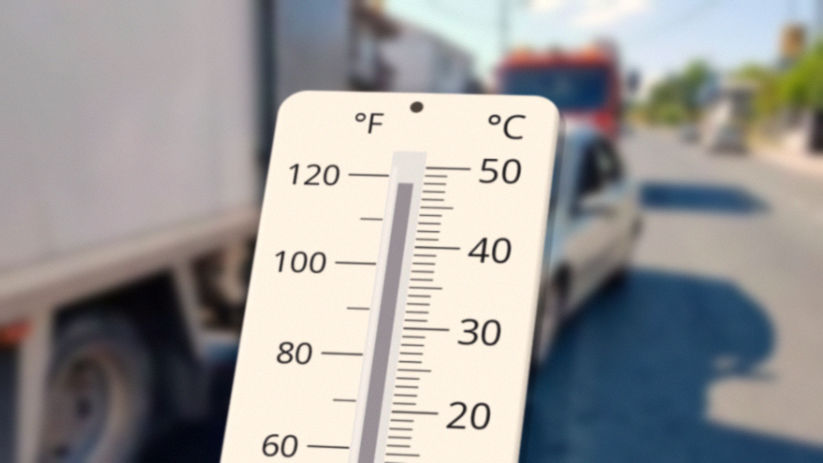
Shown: 48 °C
